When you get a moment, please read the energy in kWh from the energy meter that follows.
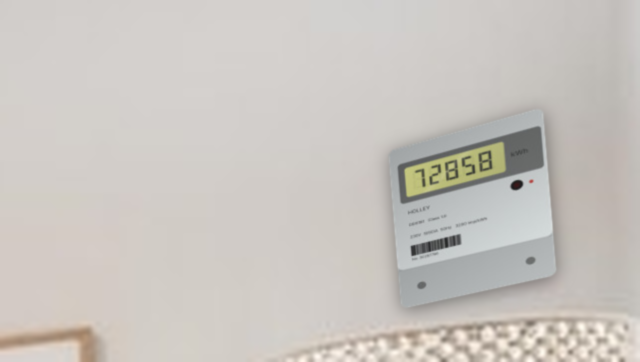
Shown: 72858 kWh
